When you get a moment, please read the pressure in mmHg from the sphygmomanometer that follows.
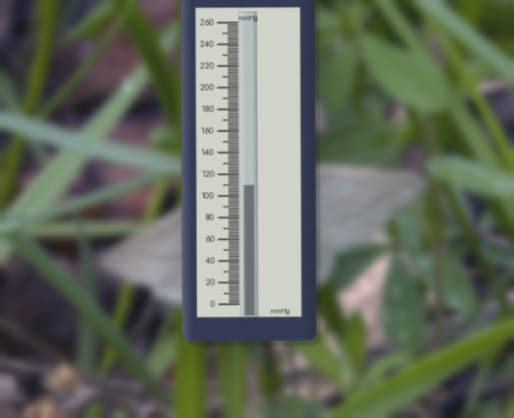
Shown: 110 mmHg
